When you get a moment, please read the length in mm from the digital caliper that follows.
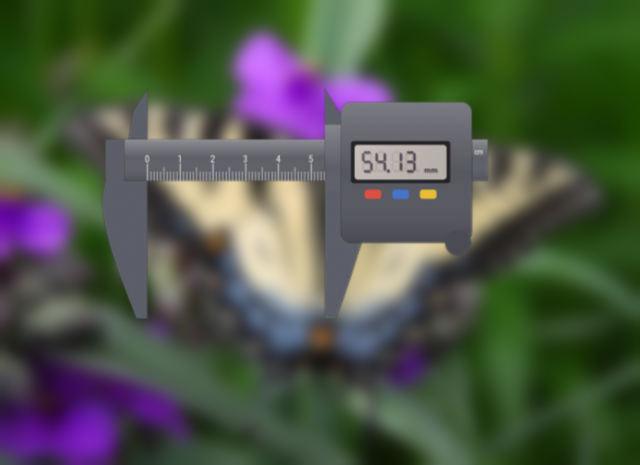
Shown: 54.13 mm
